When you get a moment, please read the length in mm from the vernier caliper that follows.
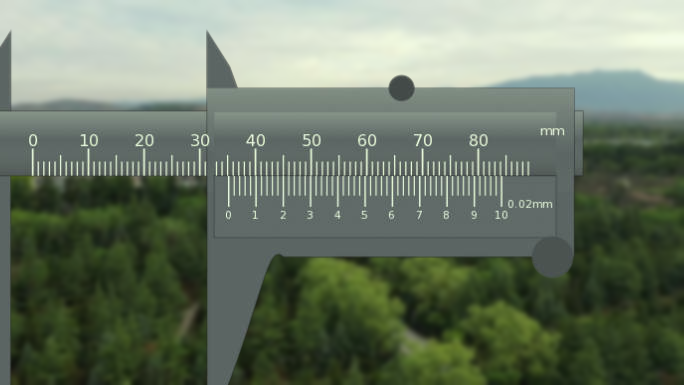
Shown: 35.2 mm
